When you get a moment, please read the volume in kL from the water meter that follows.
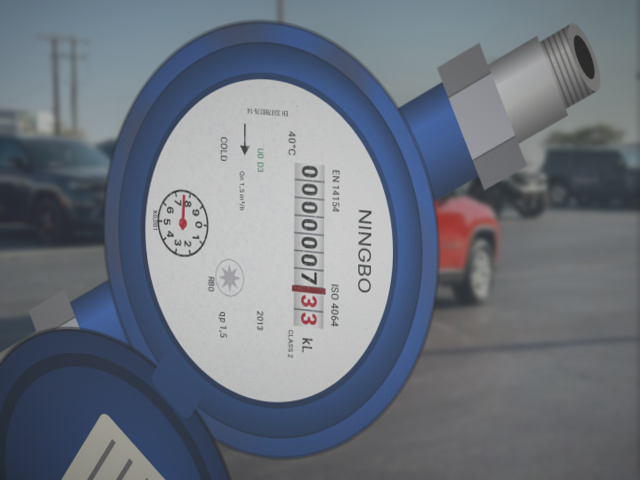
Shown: 7.337 kL
